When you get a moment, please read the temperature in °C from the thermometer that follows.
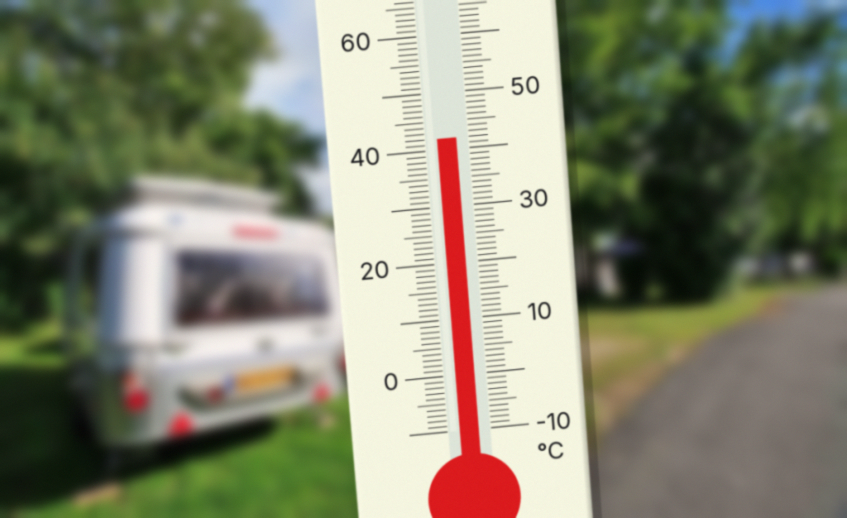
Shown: 42 °C
